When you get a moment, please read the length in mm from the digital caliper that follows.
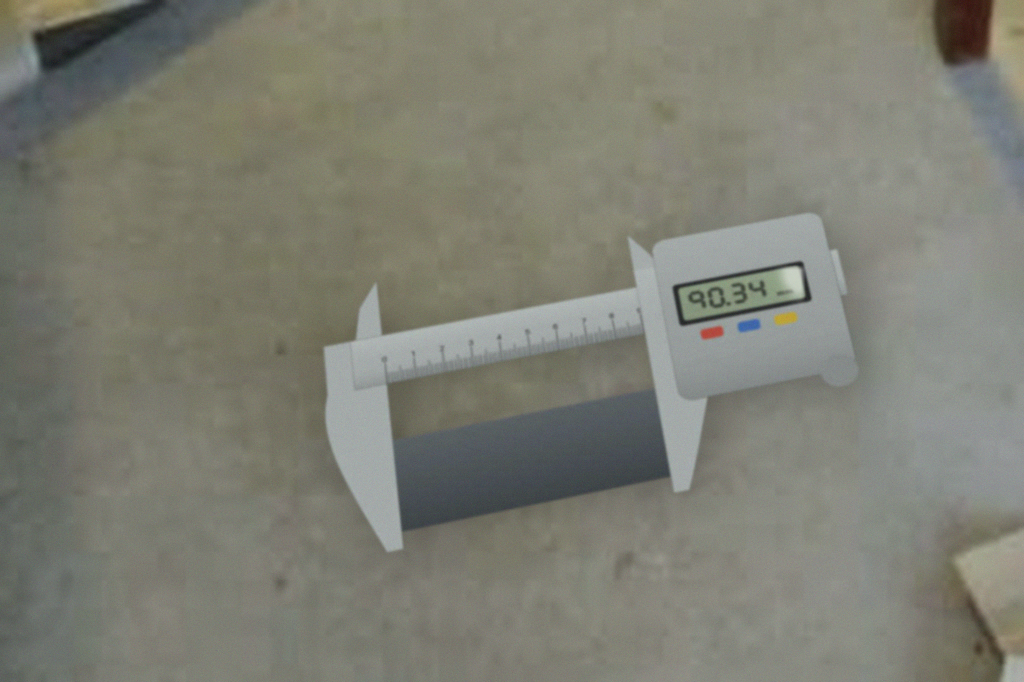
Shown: 90.34 mm
